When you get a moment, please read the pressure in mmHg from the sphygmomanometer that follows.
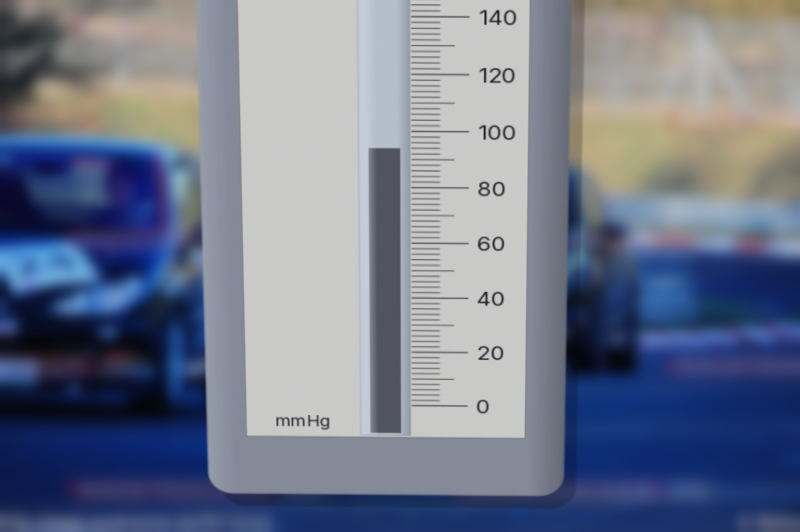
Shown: 94 mmHg
